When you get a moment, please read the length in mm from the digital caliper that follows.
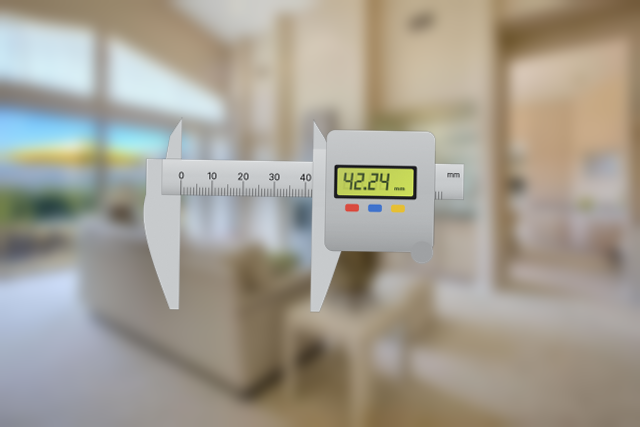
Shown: 42.24 mm
